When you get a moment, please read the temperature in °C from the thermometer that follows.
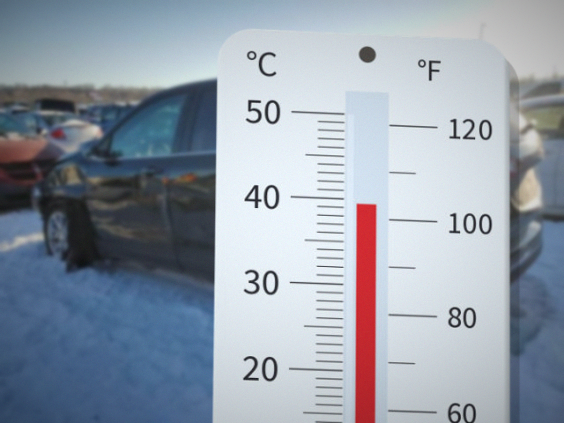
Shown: 39.5 °C
